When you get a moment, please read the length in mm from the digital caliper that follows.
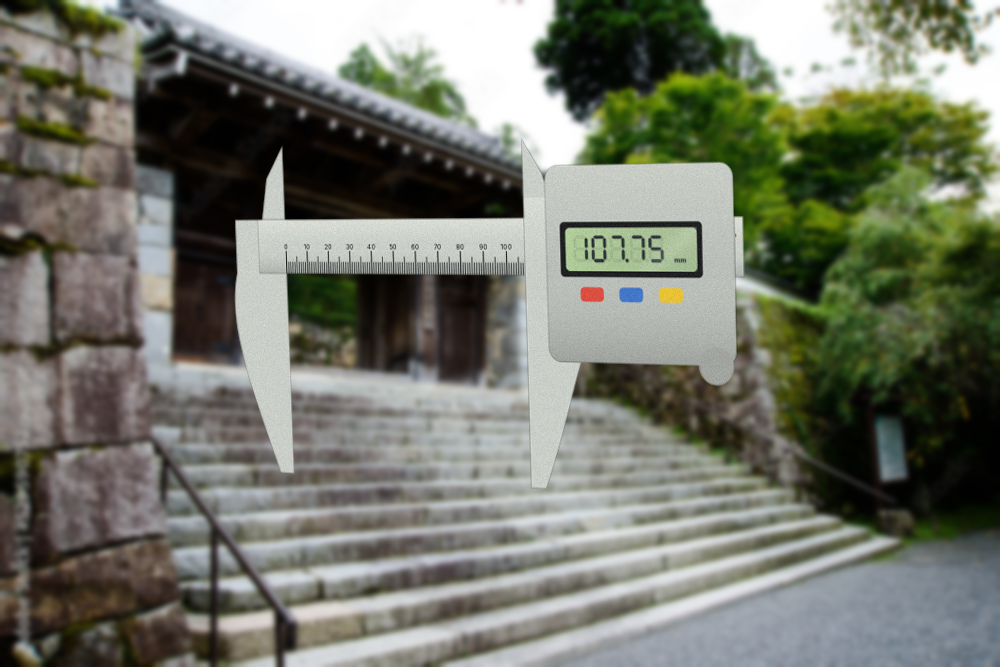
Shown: 107.75 mm
